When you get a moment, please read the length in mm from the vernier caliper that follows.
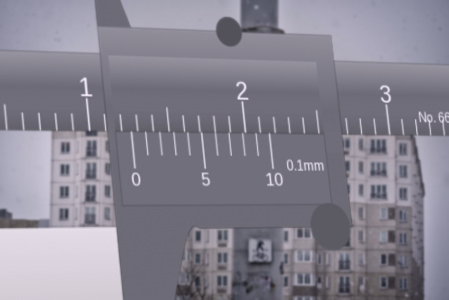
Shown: 12.6 mm
